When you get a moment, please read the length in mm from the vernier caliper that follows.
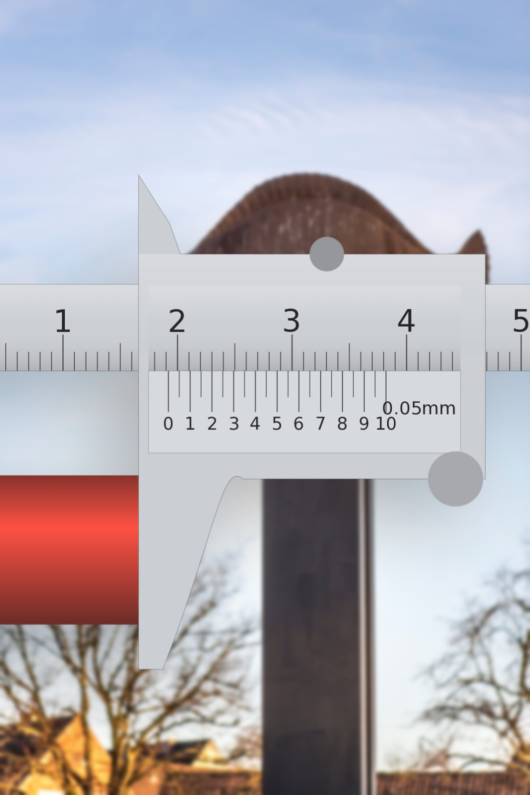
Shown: 19.2 mm
